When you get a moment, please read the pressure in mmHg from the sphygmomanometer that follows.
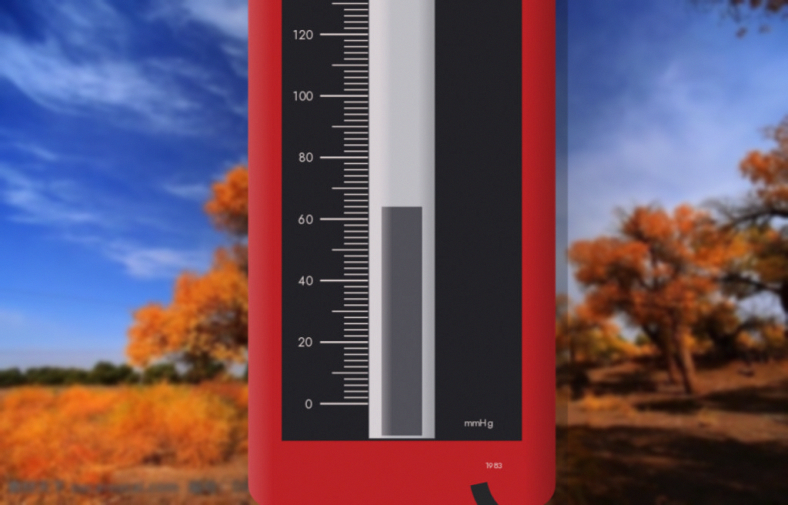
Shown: 64 mmHg
